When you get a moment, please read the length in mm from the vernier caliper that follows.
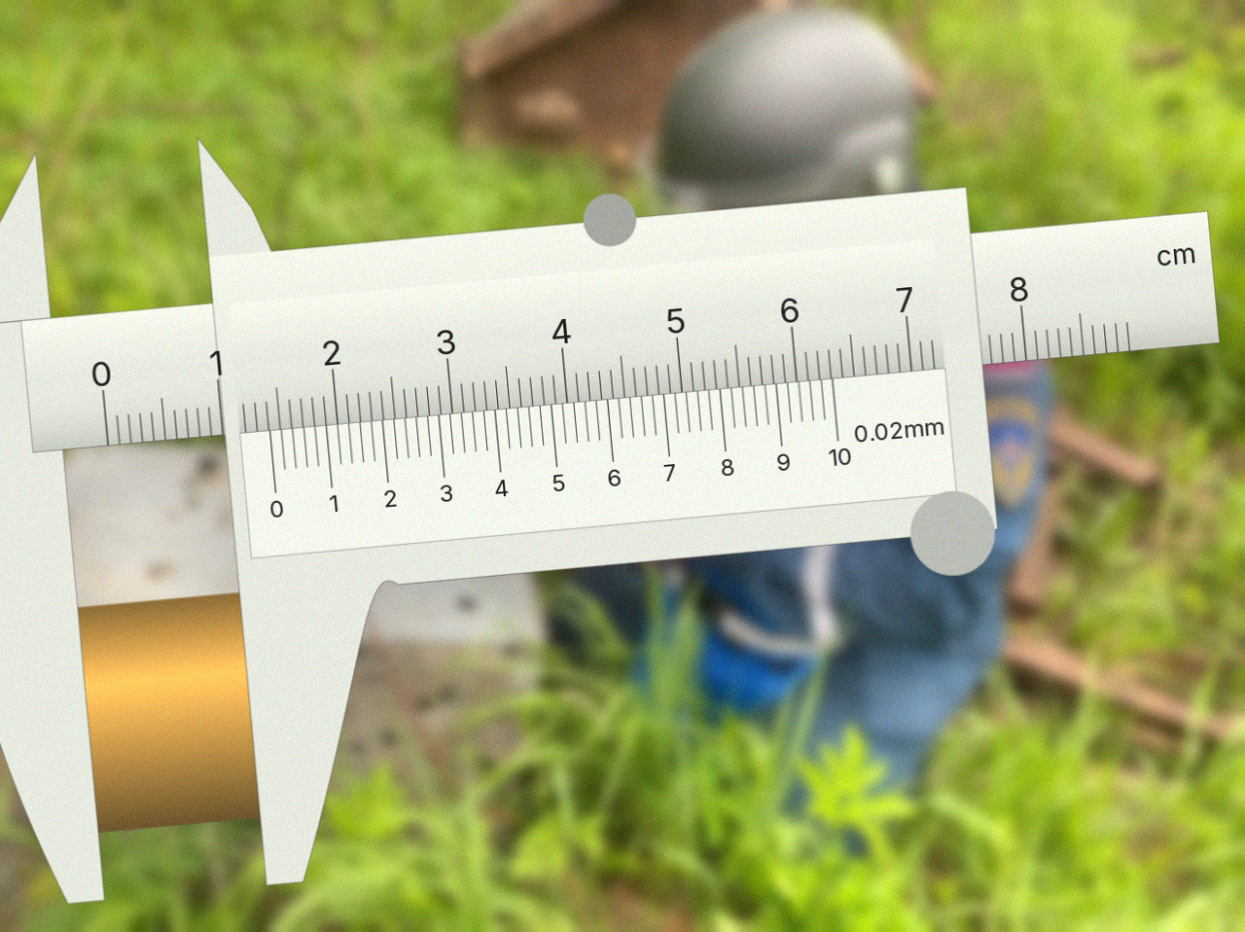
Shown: 14.1 mm
